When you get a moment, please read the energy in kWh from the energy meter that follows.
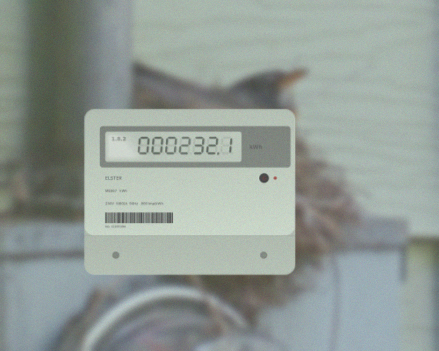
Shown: 232.1 kWh
